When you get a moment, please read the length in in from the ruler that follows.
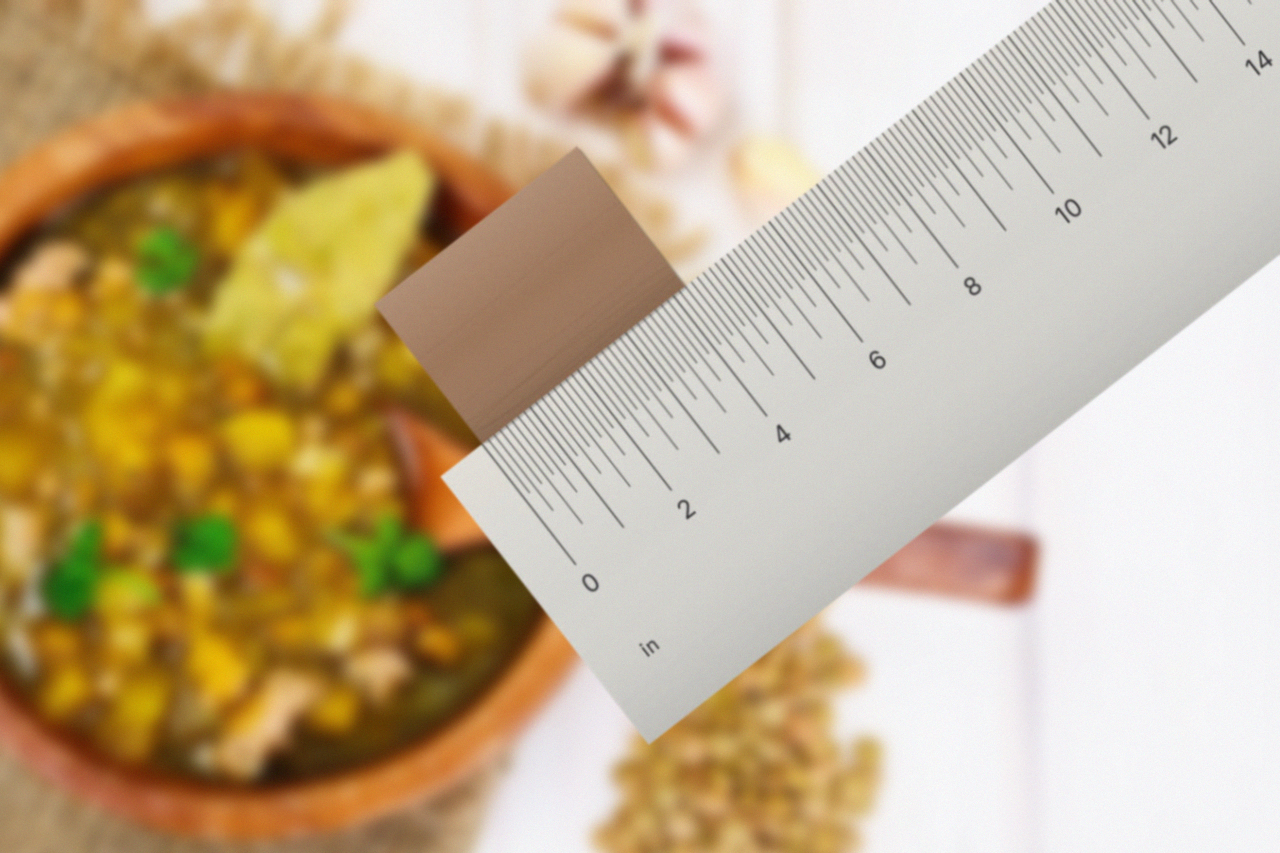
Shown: 4.25 in
